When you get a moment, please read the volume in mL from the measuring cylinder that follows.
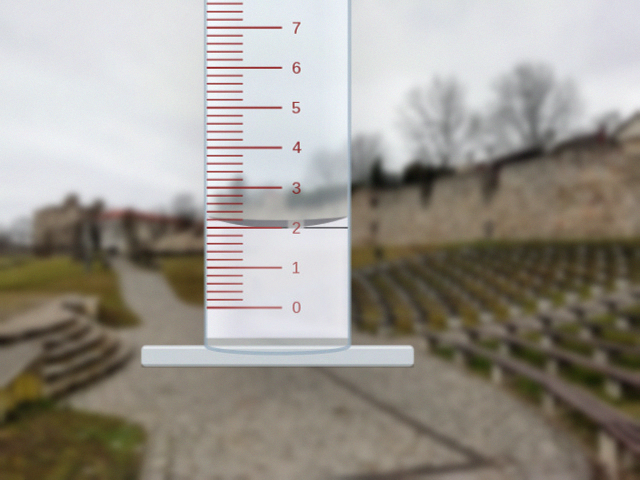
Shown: 2 mL
